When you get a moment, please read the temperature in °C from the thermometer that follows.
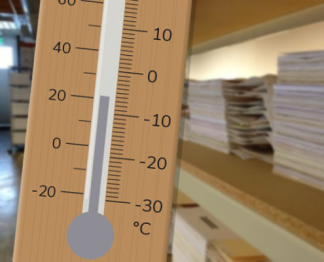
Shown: -6 °C
